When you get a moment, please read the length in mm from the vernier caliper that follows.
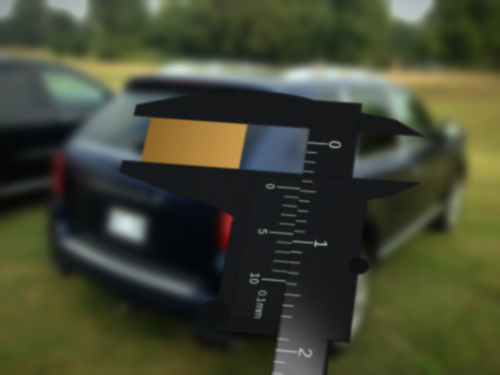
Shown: 4.8 mm
